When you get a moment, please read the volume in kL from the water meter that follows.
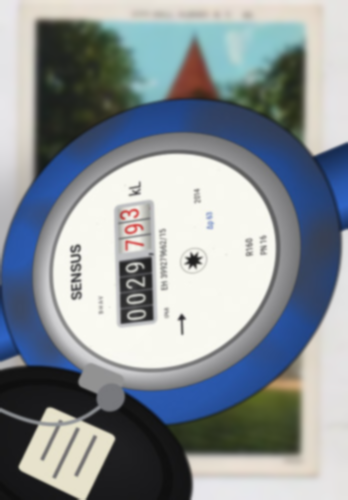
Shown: 29.793 kL
